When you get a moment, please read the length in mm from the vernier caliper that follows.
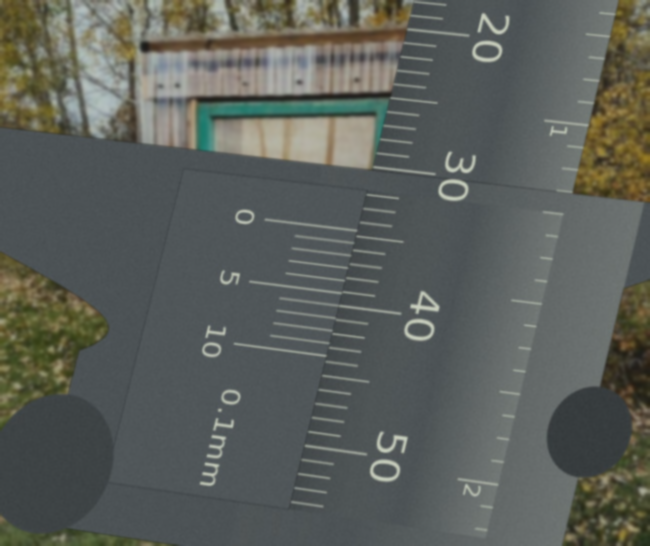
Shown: 34.6 mm
